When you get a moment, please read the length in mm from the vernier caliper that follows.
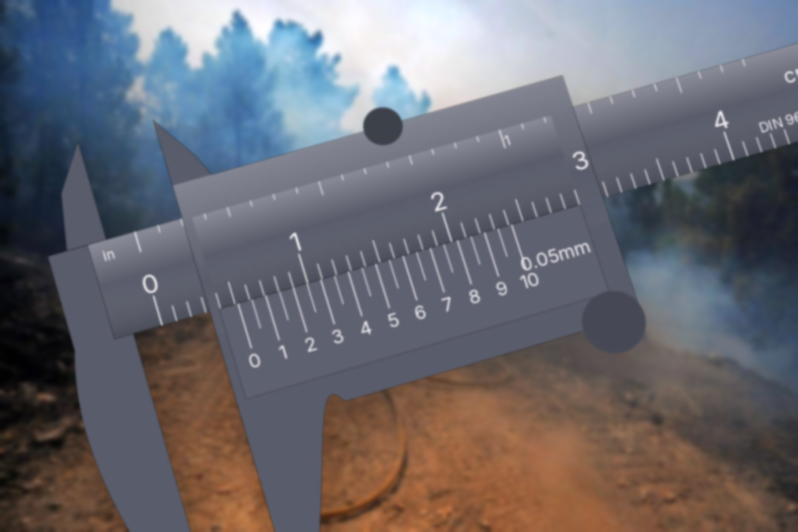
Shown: 5.2 mm
